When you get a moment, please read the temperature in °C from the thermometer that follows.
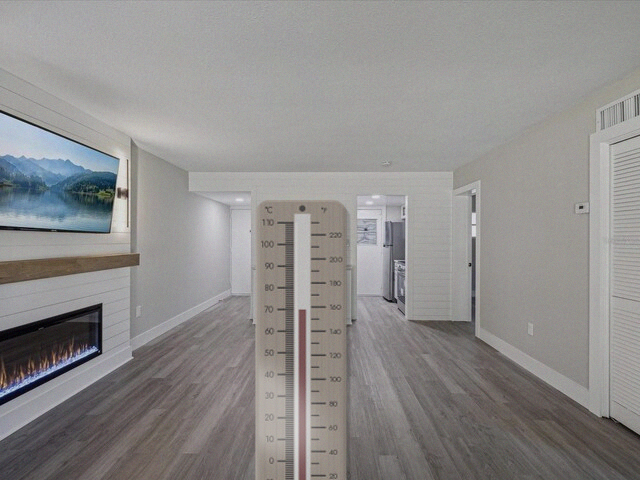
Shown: 70 °C
